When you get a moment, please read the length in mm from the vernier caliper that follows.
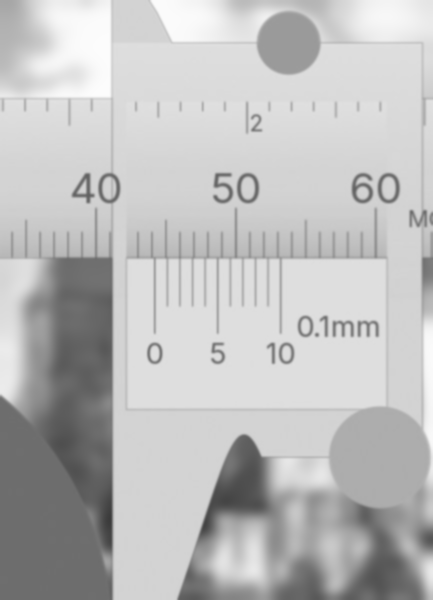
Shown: 44.2 mm
